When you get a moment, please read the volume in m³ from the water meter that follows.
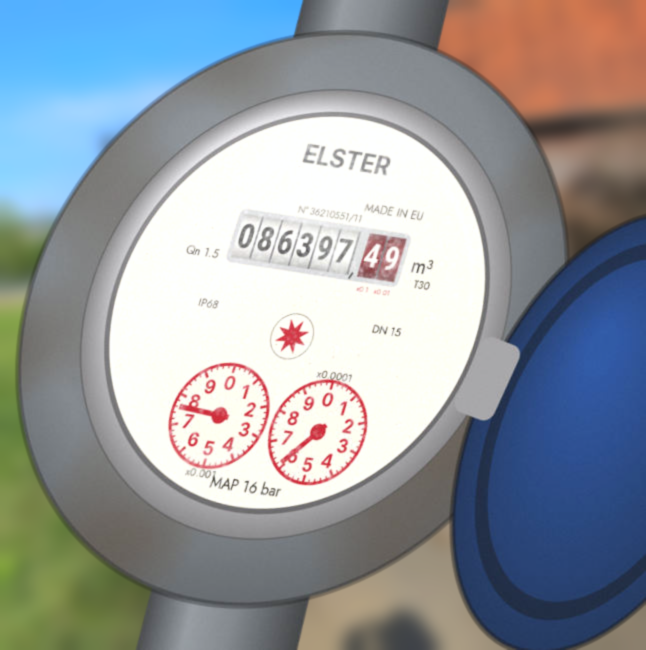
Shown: 86397.4976 m³
